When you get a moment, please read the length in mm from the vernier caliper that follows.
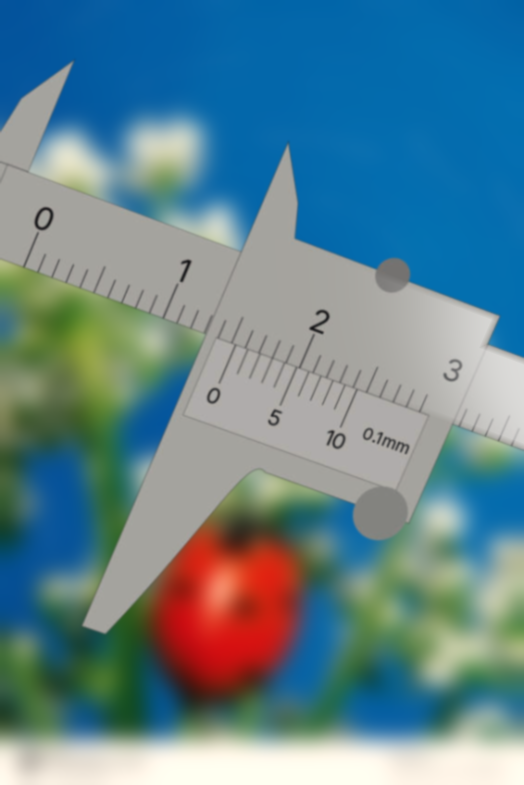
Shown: 15.3 mm
